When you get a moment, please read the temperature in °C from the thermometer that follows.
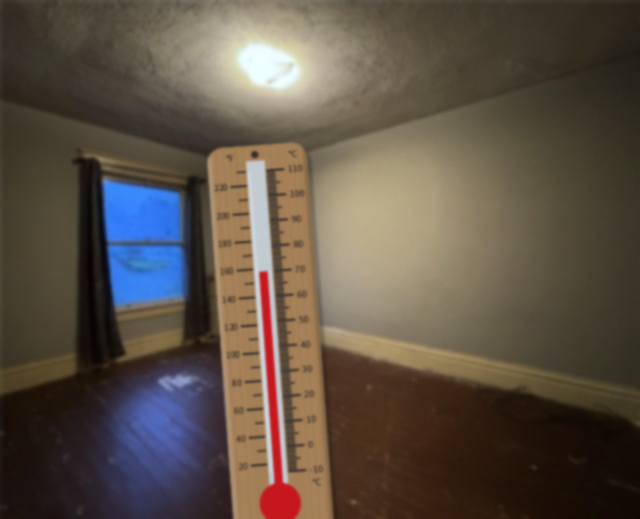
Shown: 70 °C
